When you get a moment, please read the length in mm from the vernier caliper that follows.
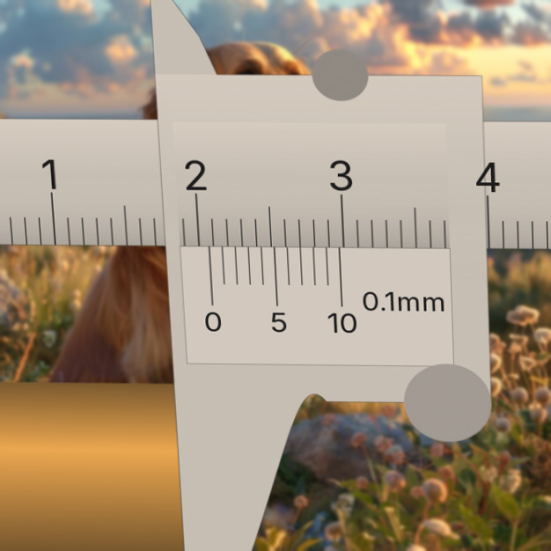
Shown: 20.7 mm
